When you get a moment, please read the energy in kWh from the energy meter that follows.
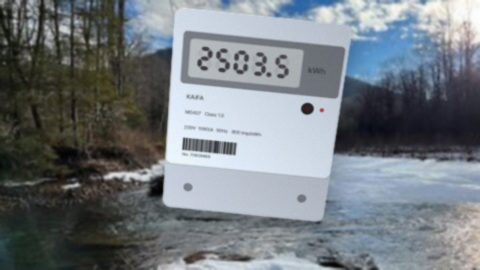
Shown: 2503.5 kWh
